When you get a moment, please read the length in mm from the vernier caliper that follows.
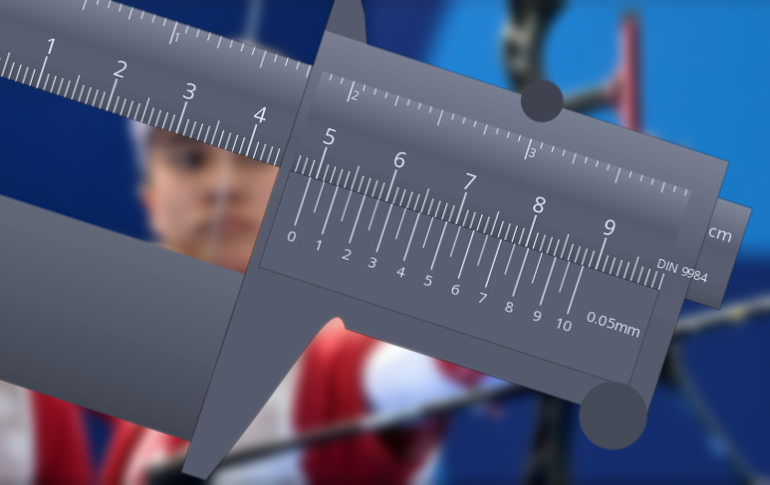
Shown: 49.2 mm
